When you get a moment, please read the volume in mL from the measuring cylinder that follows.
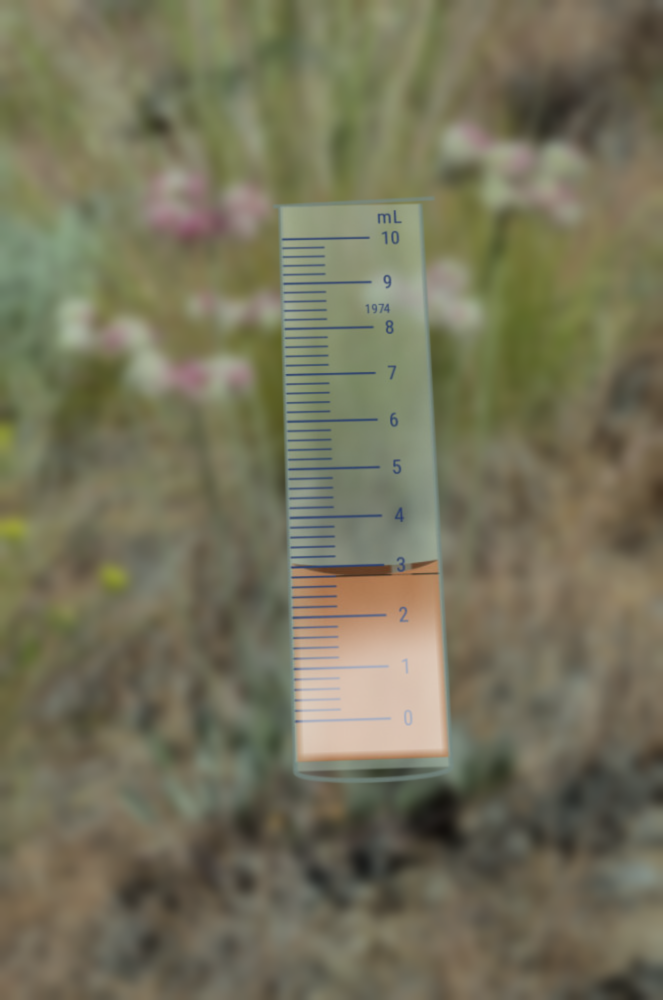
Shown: 2.8 mL
